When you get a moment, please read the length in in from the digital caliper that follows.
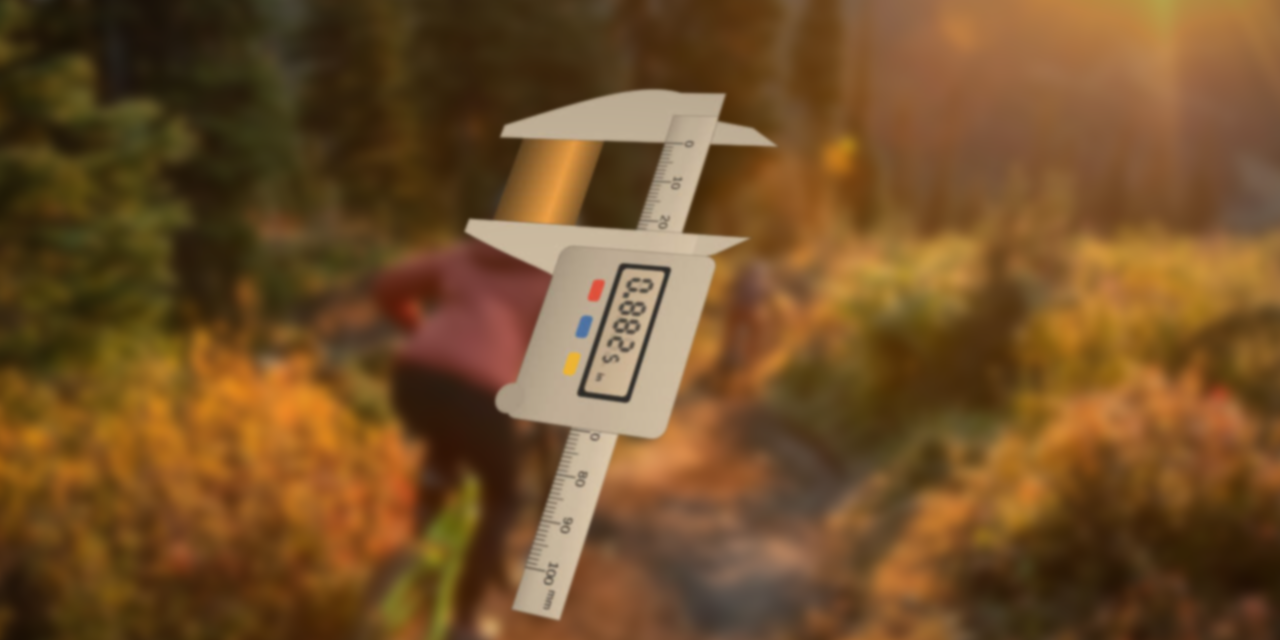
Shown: 0.8825 in
